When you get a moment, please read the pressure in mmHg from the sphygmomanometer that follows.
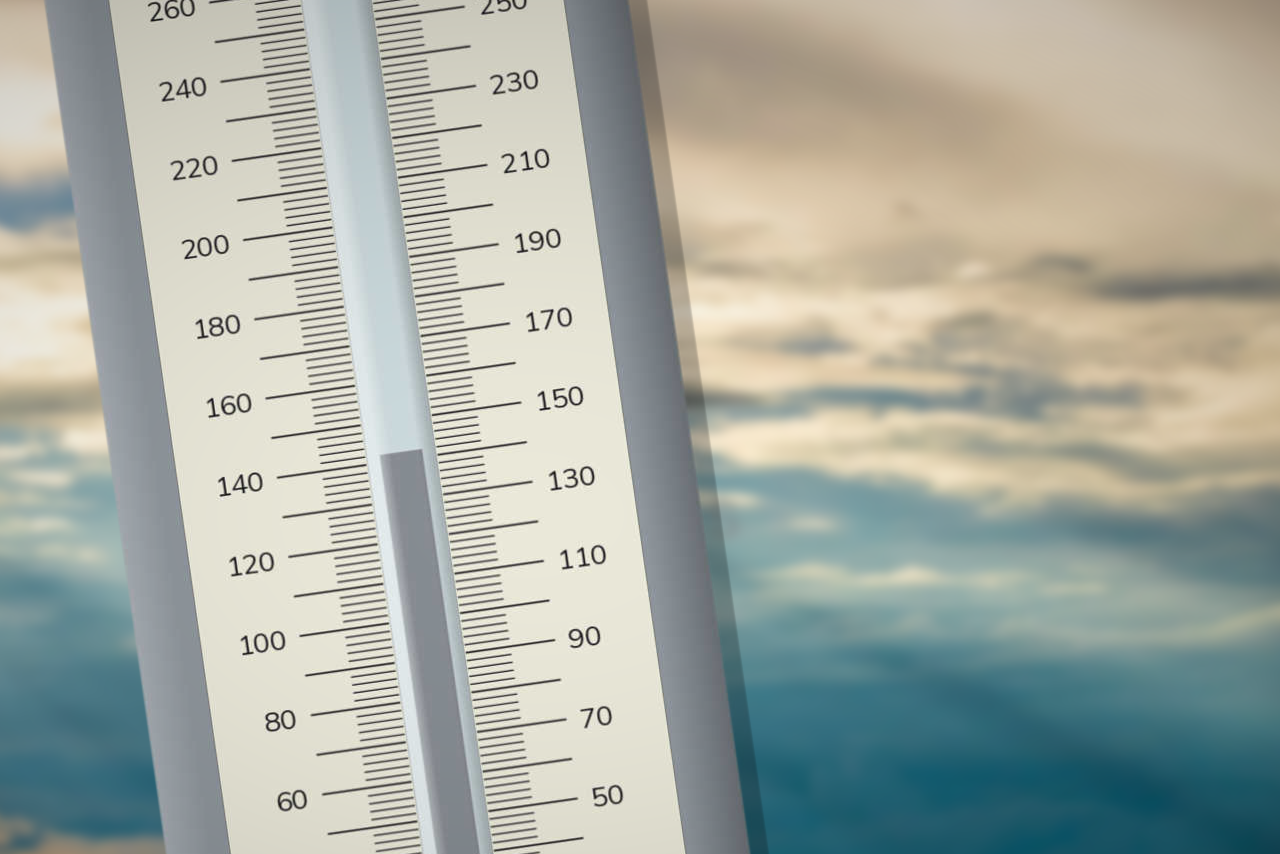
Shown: 142 mmHg
